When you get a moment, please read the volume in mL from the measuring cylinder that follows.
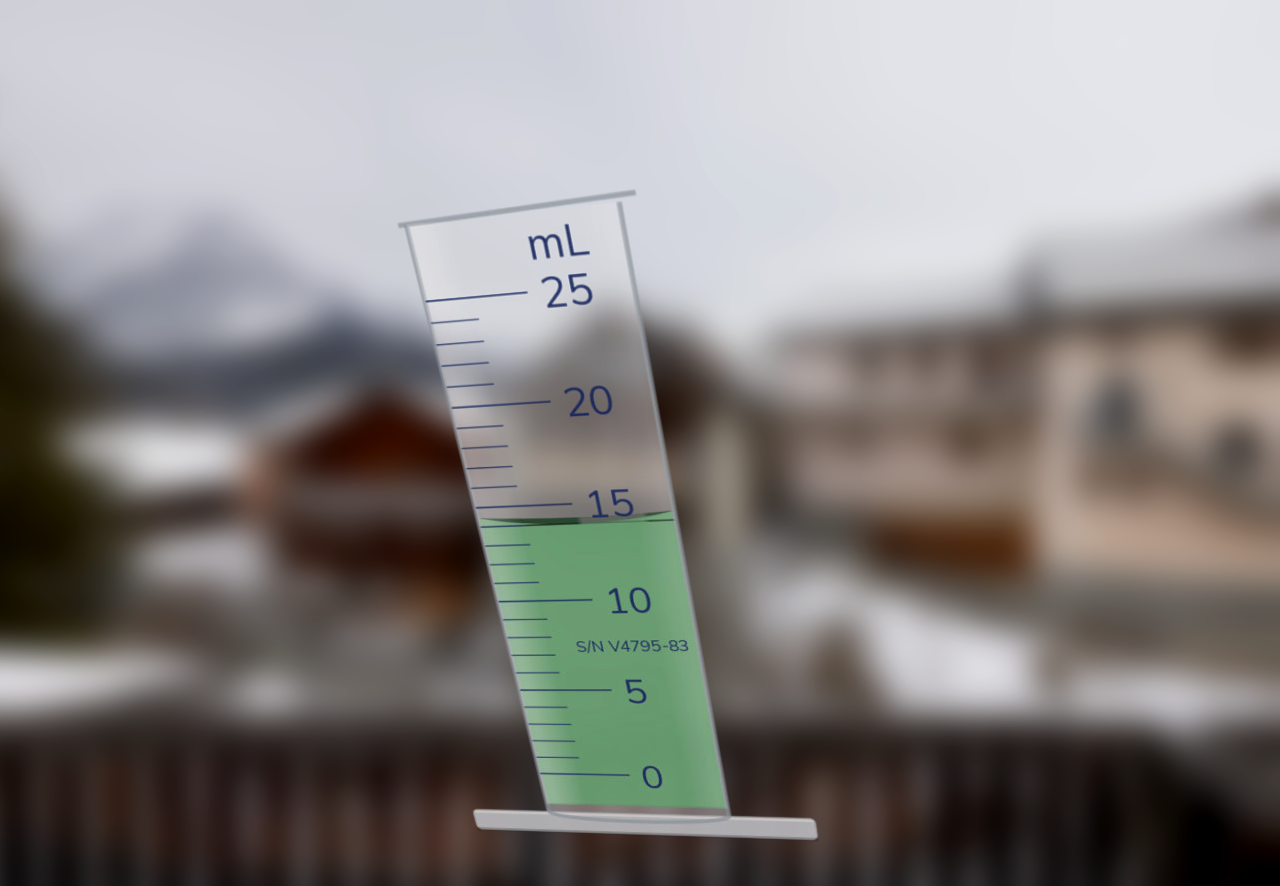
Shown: 14 mL
